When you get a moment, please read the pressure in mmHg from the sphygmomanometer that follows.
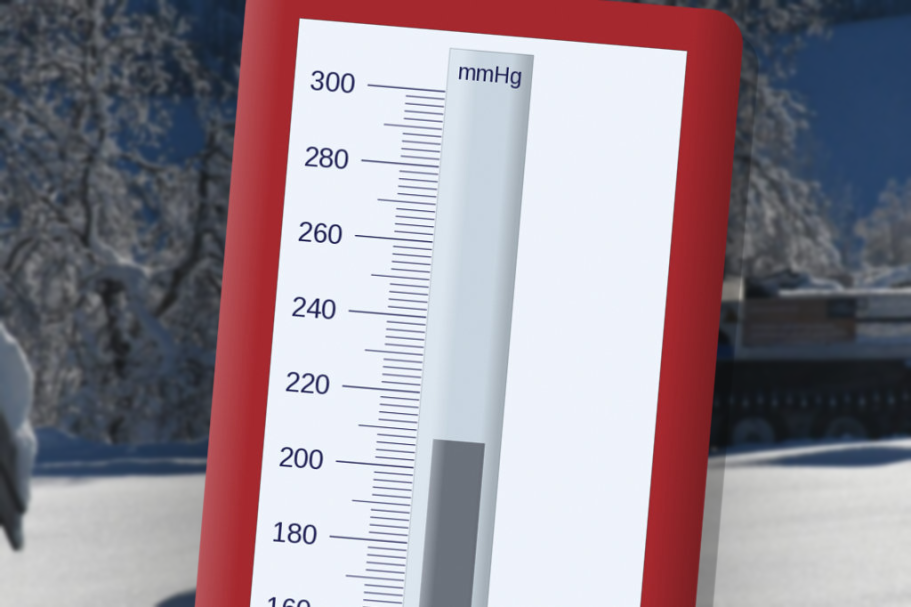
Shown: 208 mmHg
